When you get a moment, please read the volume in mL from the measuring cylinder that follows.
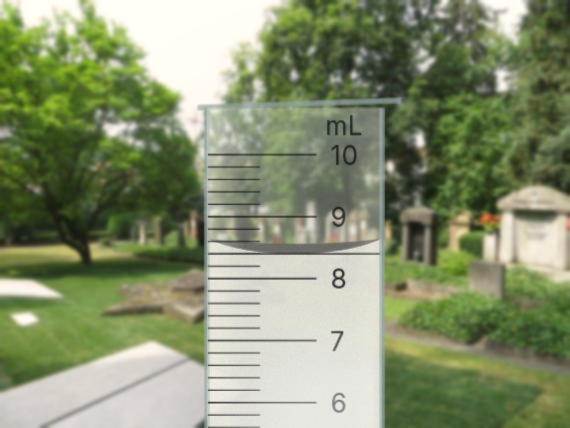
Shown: 8.4 mL
